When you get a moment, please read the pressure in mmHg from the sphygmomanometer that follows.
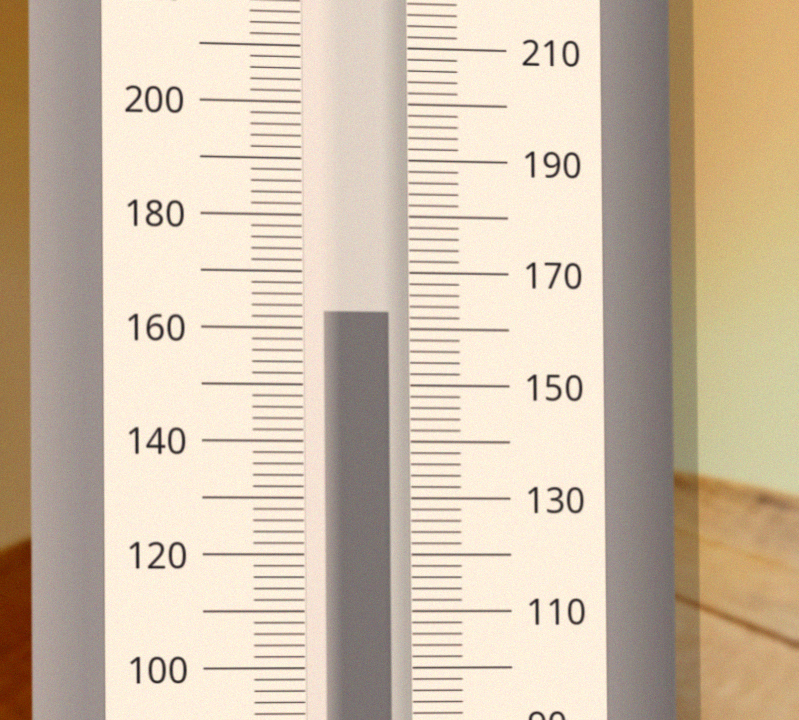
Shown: 163 mmHg
